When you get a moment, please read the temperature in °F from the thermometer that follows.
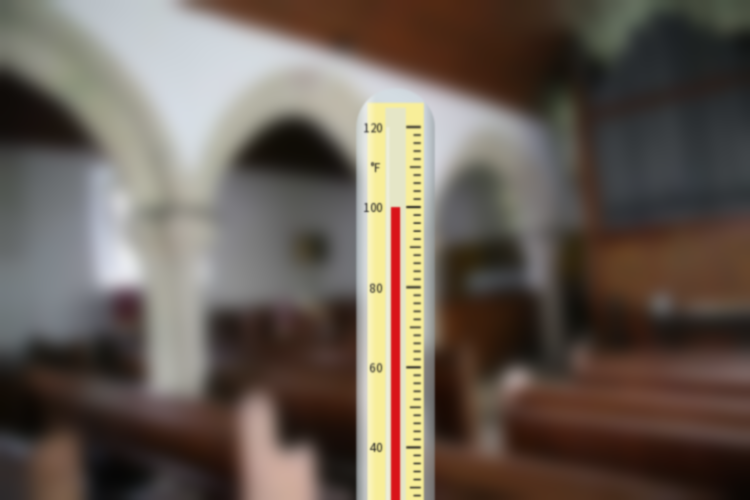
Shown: 100 °F
